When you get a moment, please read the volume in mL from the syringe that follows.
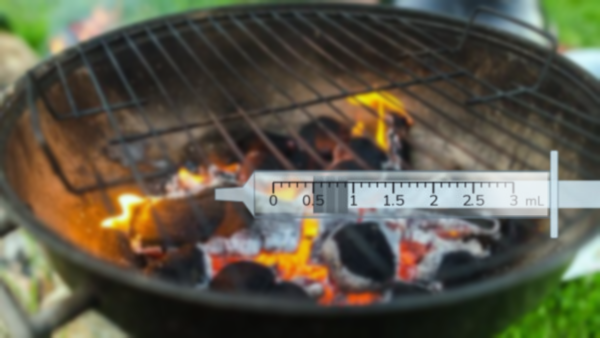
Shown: 0.5 mL
